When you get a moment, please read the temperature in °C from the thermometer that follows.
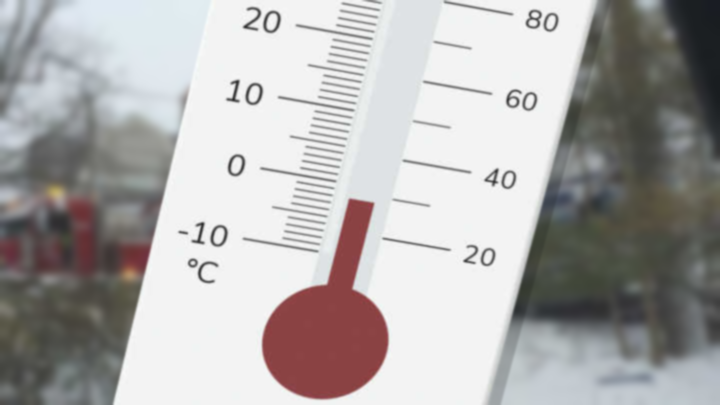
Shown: -2 °C
